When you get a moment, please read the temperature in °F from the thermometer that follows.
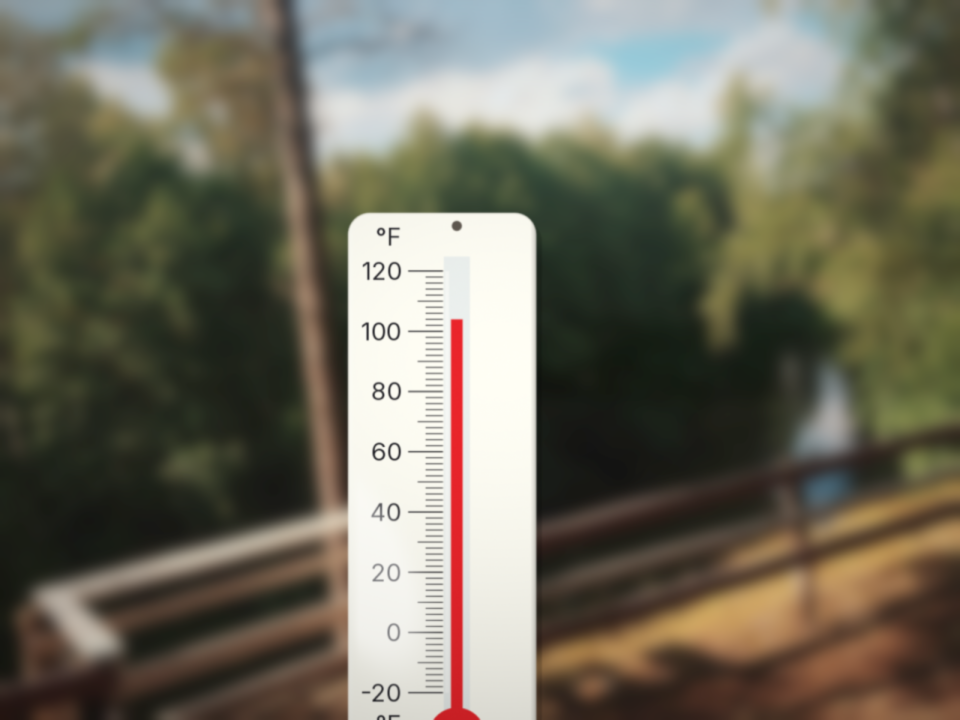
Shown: 104 °F
